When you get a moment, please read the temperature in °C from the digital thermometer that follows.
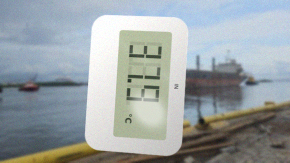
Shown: 37.9 °C
